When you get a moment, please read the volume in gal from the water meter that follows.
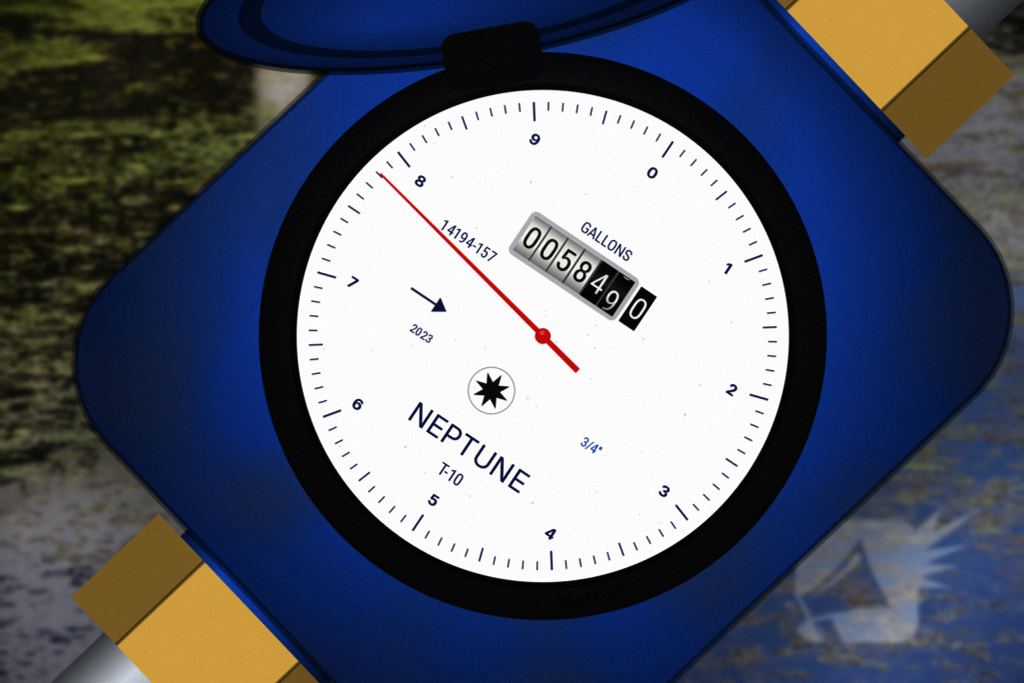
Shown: 58487.8 gal
